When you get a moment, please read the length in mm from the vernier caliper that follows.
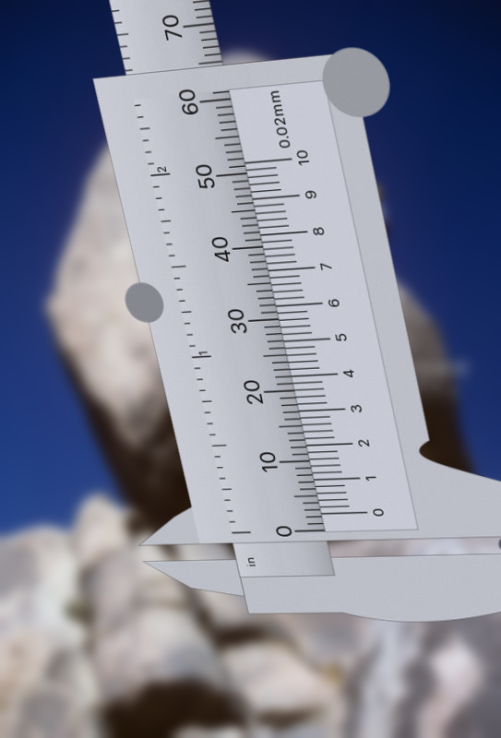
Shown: 2.4 mm
